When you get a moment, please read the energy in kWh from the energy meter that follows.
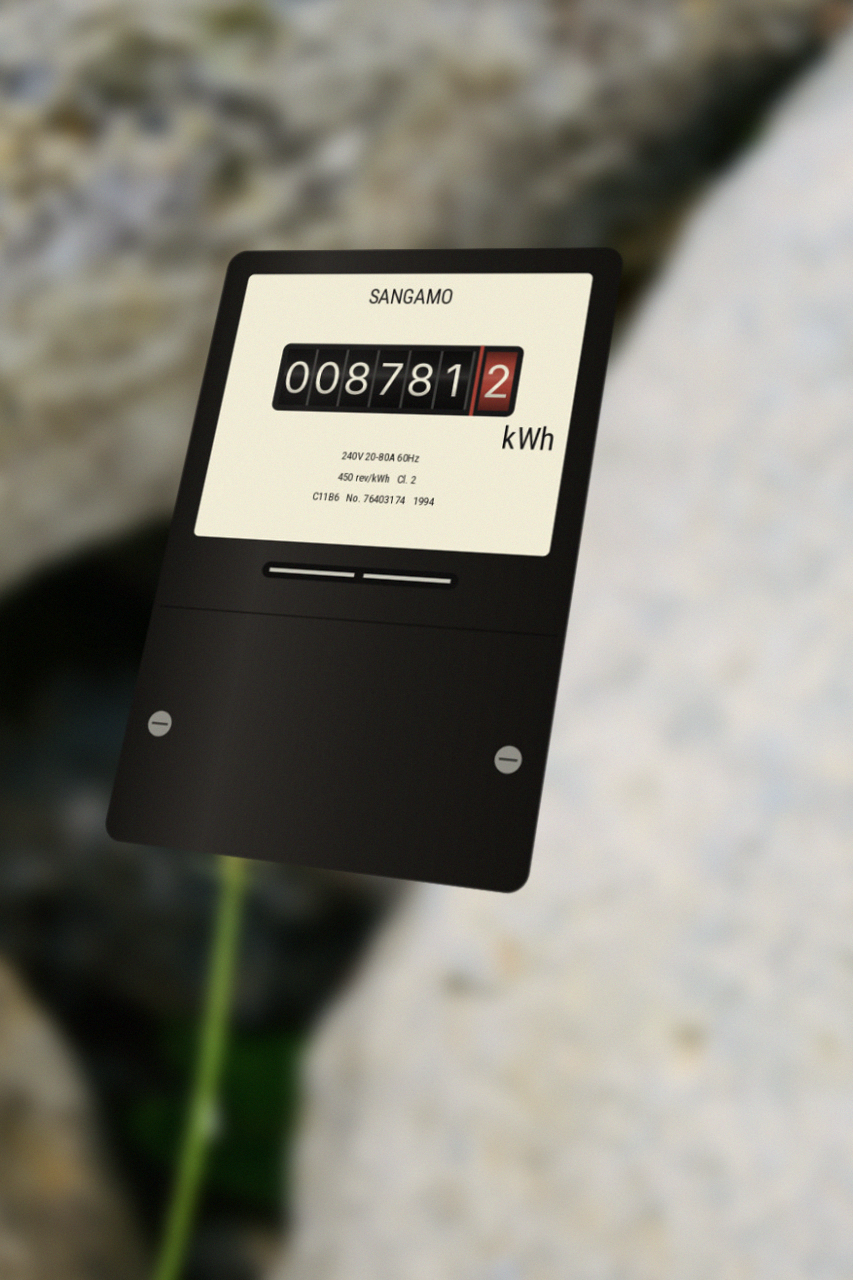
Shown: 8781.2 kWh
